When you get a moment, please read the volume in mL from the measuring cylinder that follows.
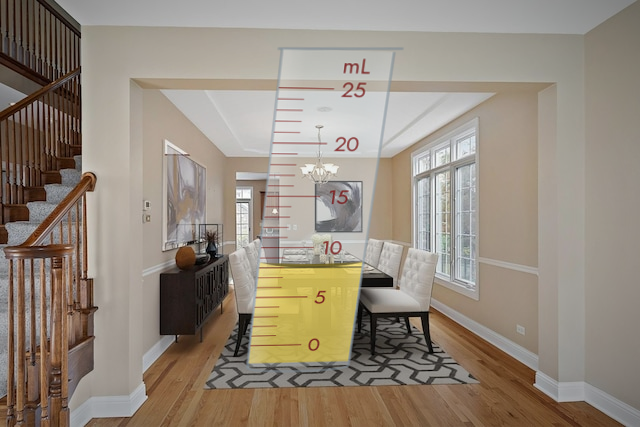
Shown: 8 mL
